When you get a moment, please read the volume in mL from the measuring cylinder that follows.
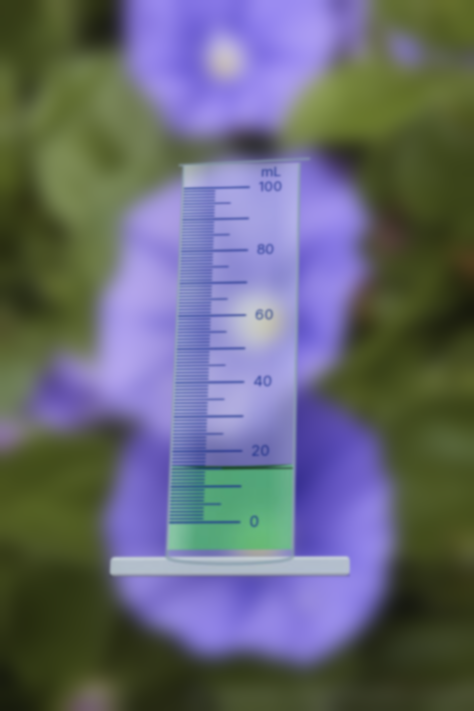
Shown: 15 mL
